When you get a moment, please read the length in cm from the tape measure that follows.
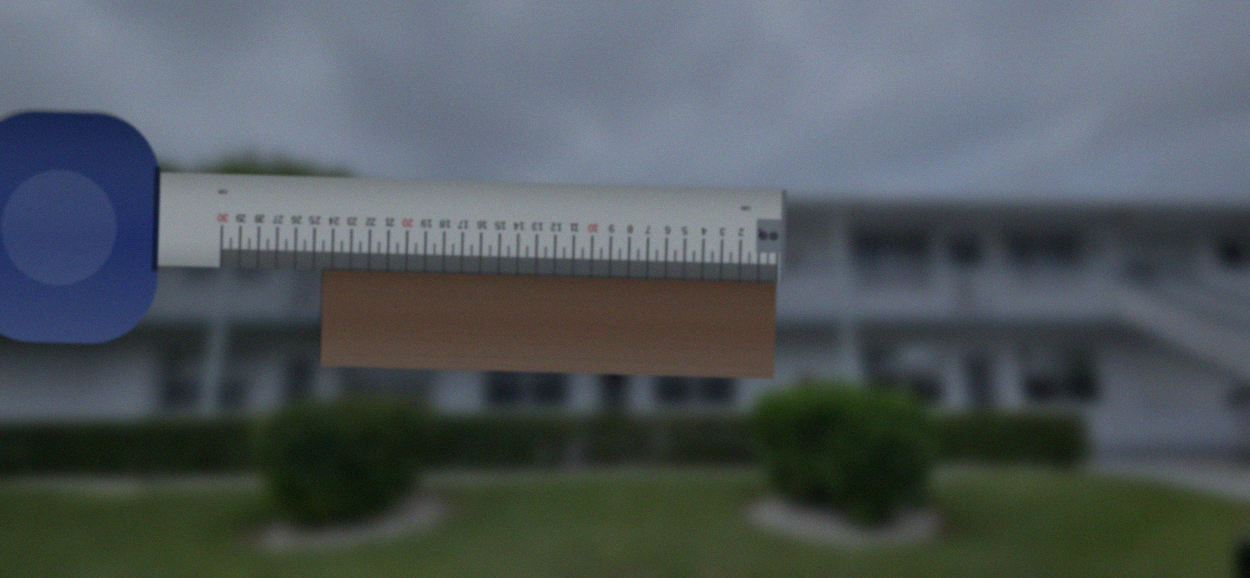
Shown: 24.5 cm
